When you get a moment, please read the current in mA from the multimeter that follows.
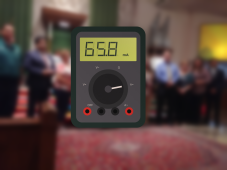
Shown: 65.8 mA
